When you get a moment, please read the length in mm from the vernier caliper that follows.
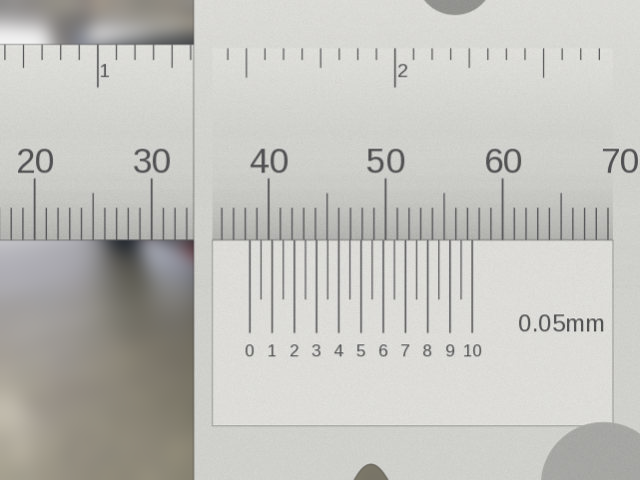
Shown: 38.4 mm
